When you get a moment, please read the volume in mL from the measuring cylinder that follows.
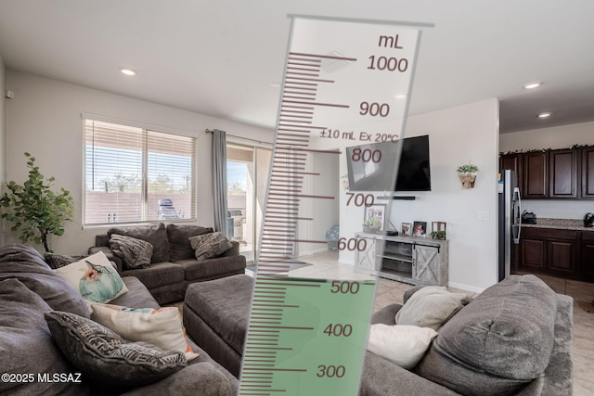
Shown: 510 mL
